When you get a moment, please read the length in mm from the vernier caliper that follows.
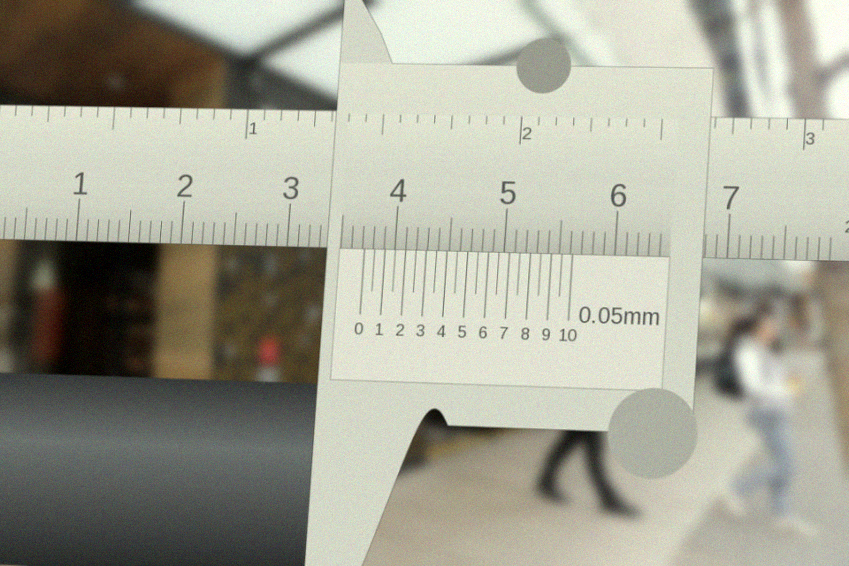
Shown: 37.2 mm
